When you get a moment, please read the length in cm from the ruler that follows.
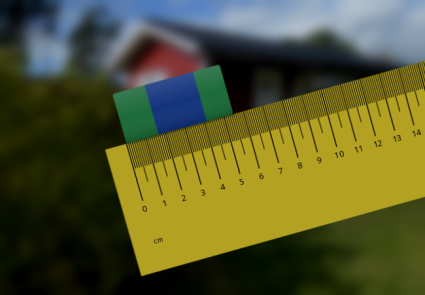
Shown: 5.5 cm
